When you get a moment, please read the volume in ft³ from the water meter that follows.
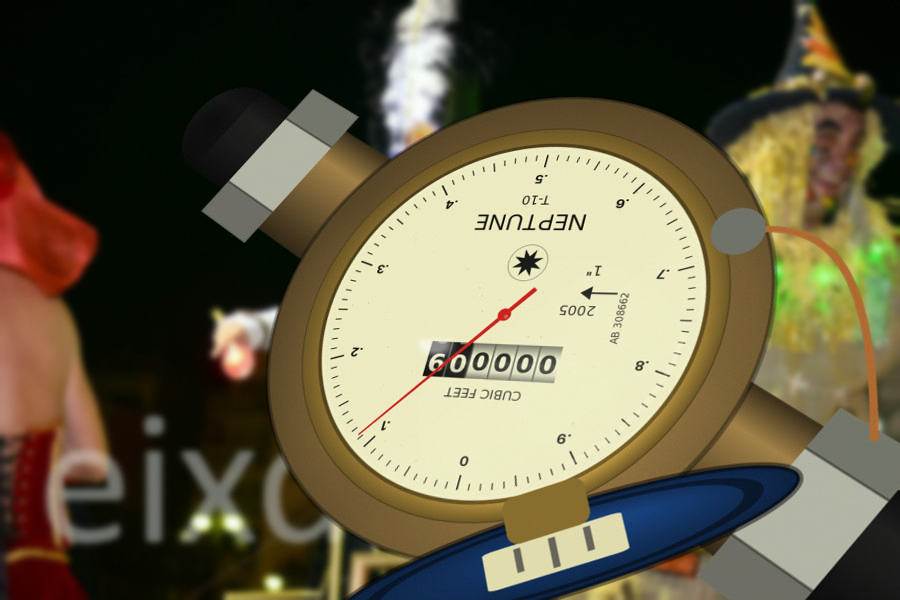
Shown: 9.11 ft³
